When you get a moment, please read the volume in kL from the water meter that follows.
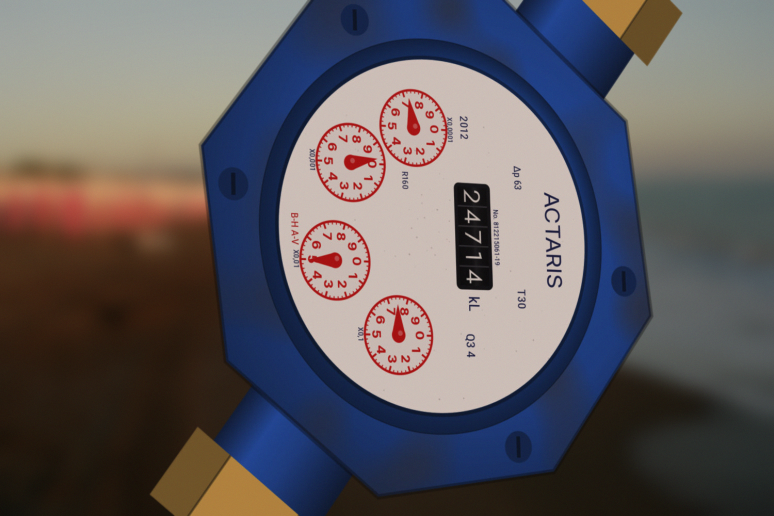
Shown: 24714.7497 kL
